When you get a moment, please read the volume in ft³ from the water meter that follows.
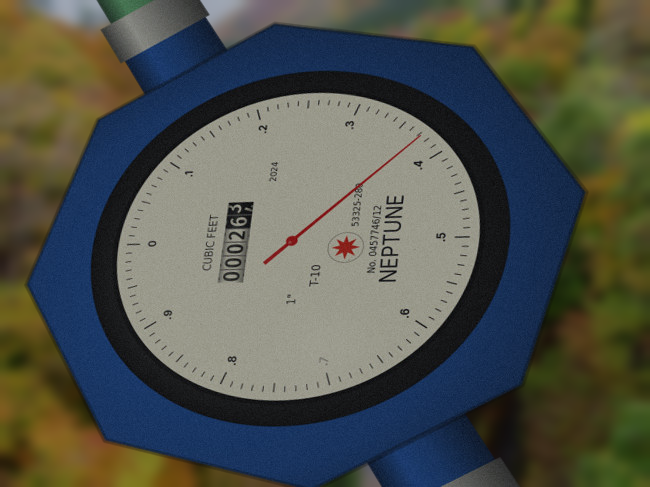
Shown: 263.37 ft³
